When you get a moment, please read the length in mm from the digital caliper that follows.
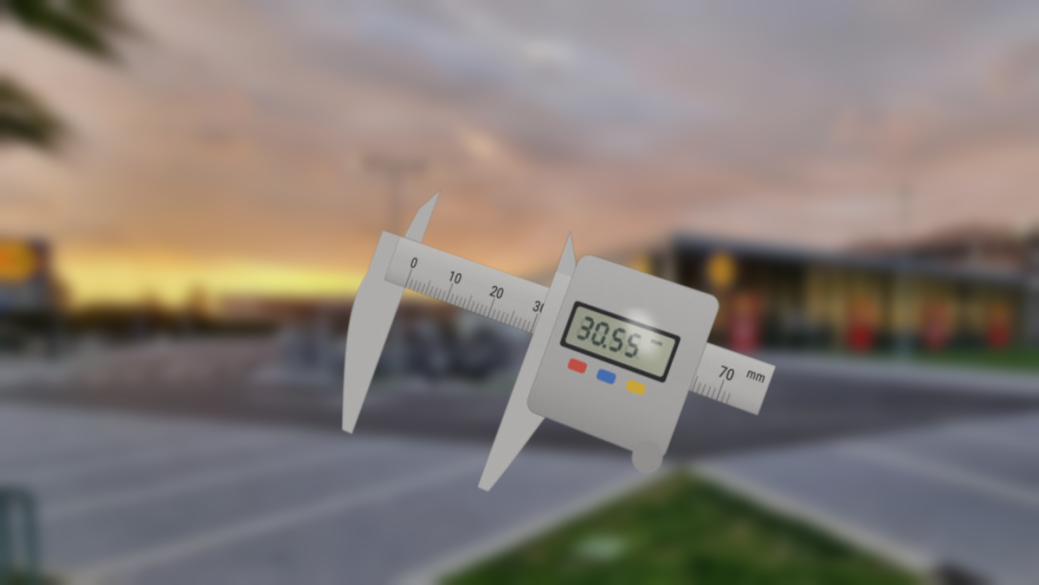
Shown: 30.55 mm
